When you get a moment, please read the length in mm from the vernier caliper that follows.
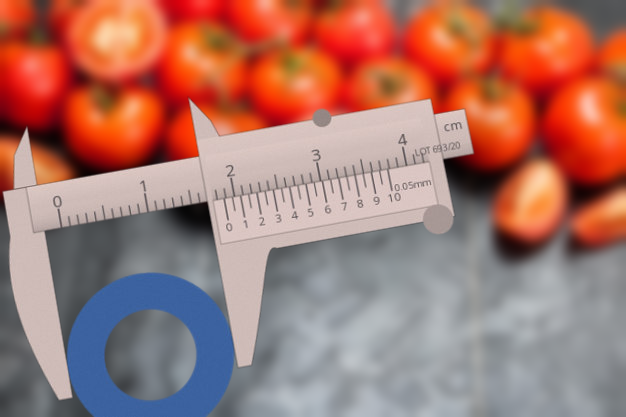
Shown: 18.8 mm
